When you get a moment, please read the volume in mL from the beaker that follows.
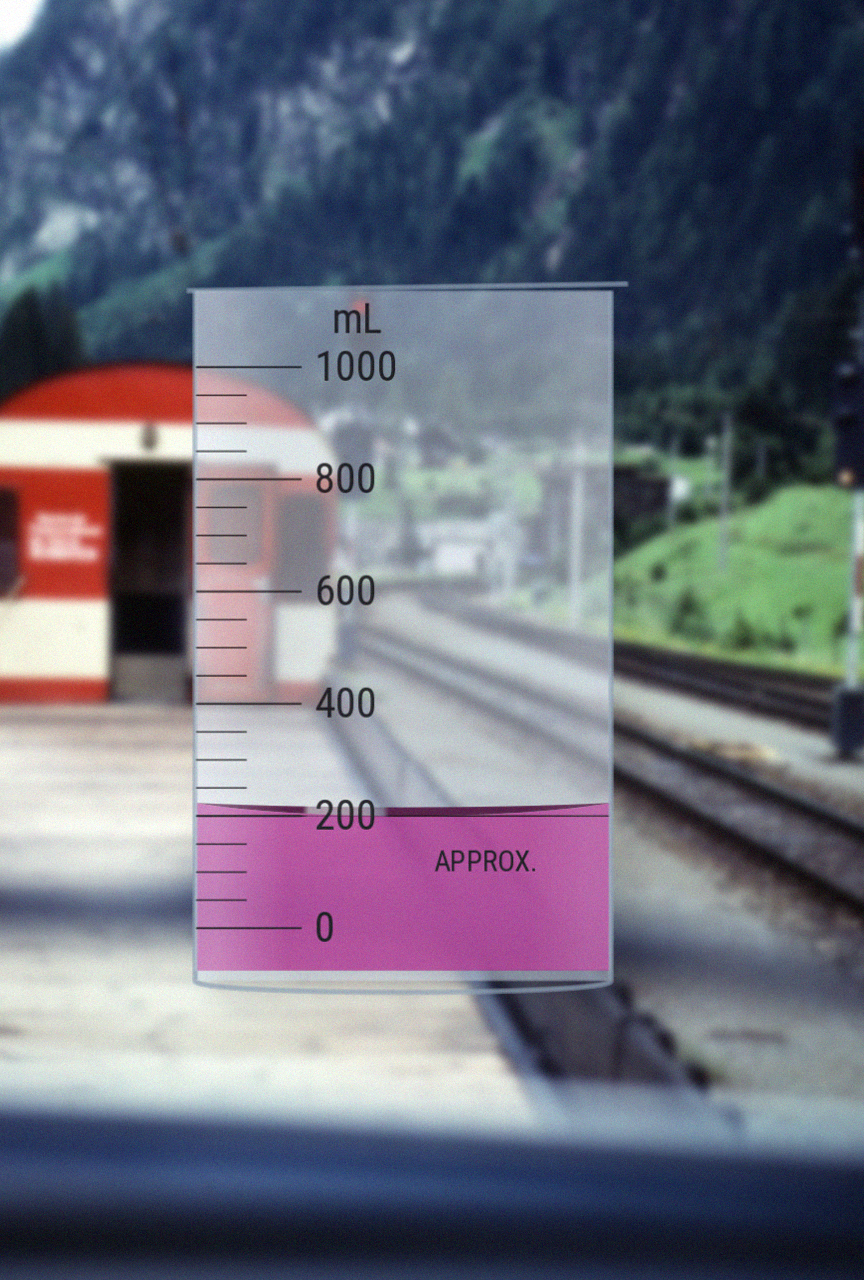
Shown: 200 mL
